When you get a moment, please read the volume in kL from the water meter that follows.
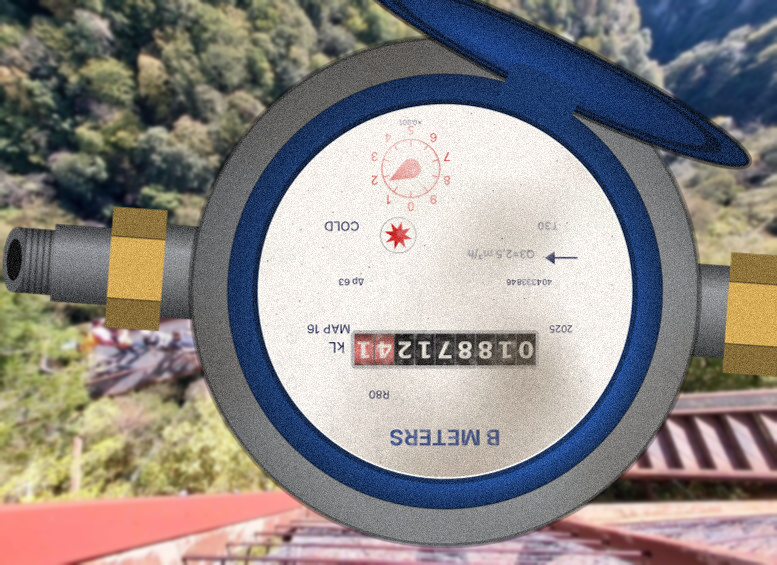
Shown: 188712.411 kL
